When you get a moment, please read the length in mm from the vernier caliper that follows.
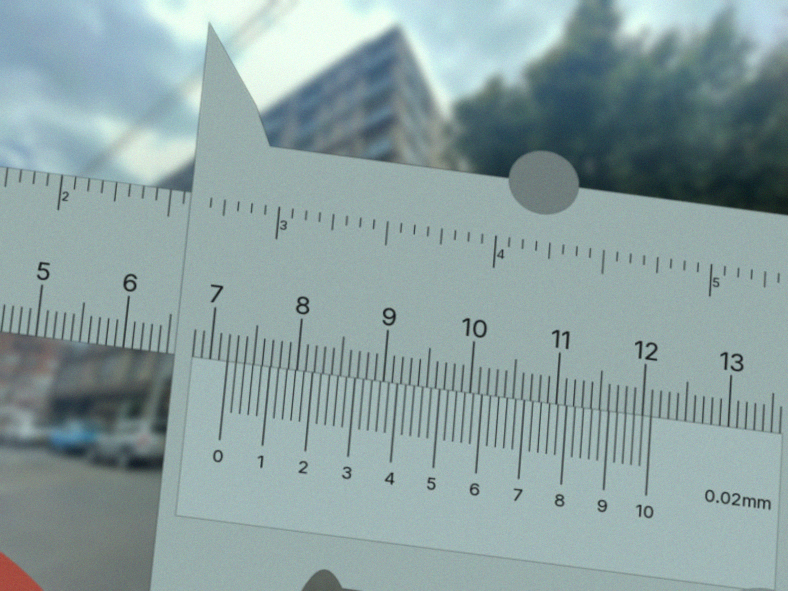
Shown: 72.0 mm
